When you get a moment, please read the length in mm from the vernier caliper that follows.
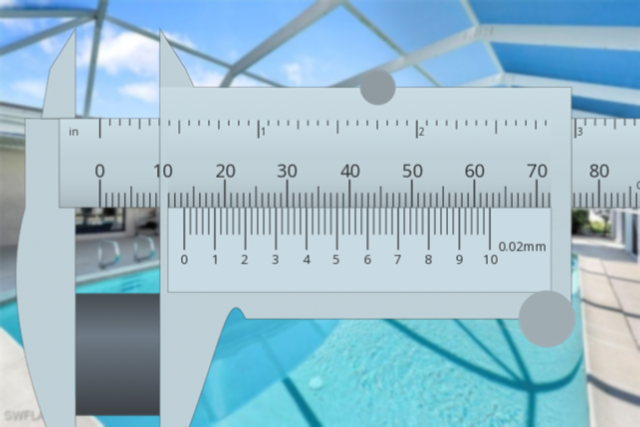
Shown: 13.5 mm
